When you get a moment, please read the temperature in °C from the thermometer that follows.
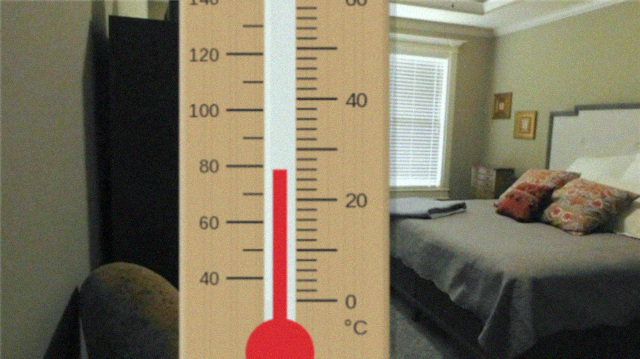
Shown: 26 °C
